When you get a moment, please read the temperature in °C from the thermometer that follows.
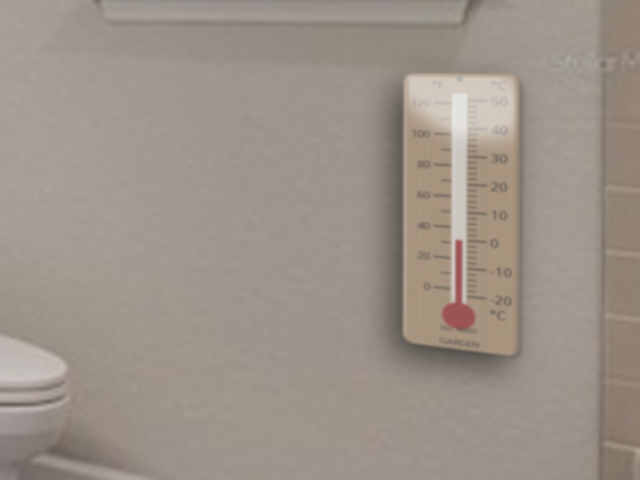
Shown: 0 °C
